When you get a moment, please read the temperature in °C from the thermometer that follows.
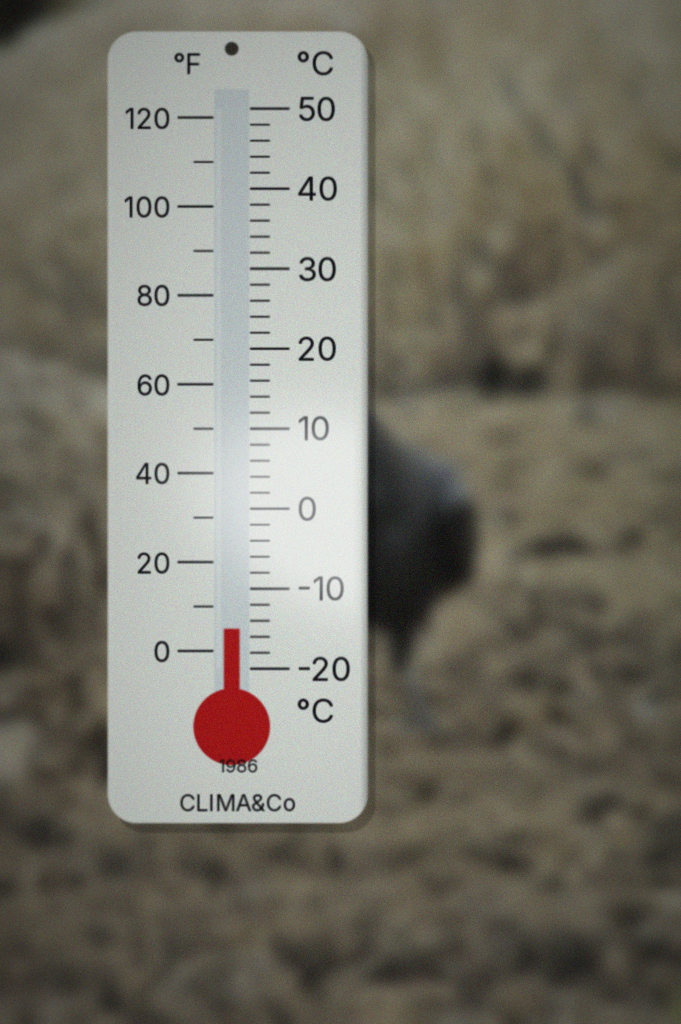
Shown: -15 °C
